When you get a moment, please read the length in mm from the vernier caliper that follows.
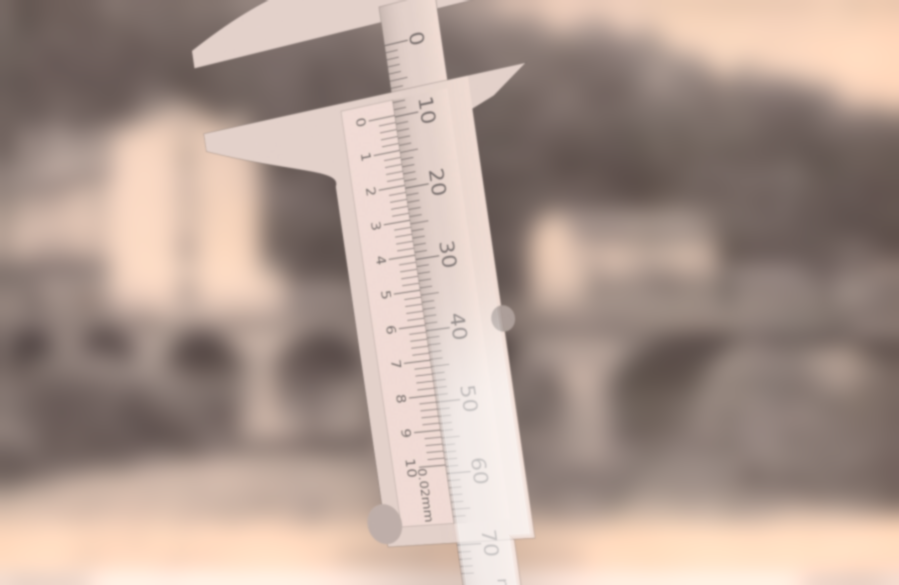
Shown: 9.8 mm
